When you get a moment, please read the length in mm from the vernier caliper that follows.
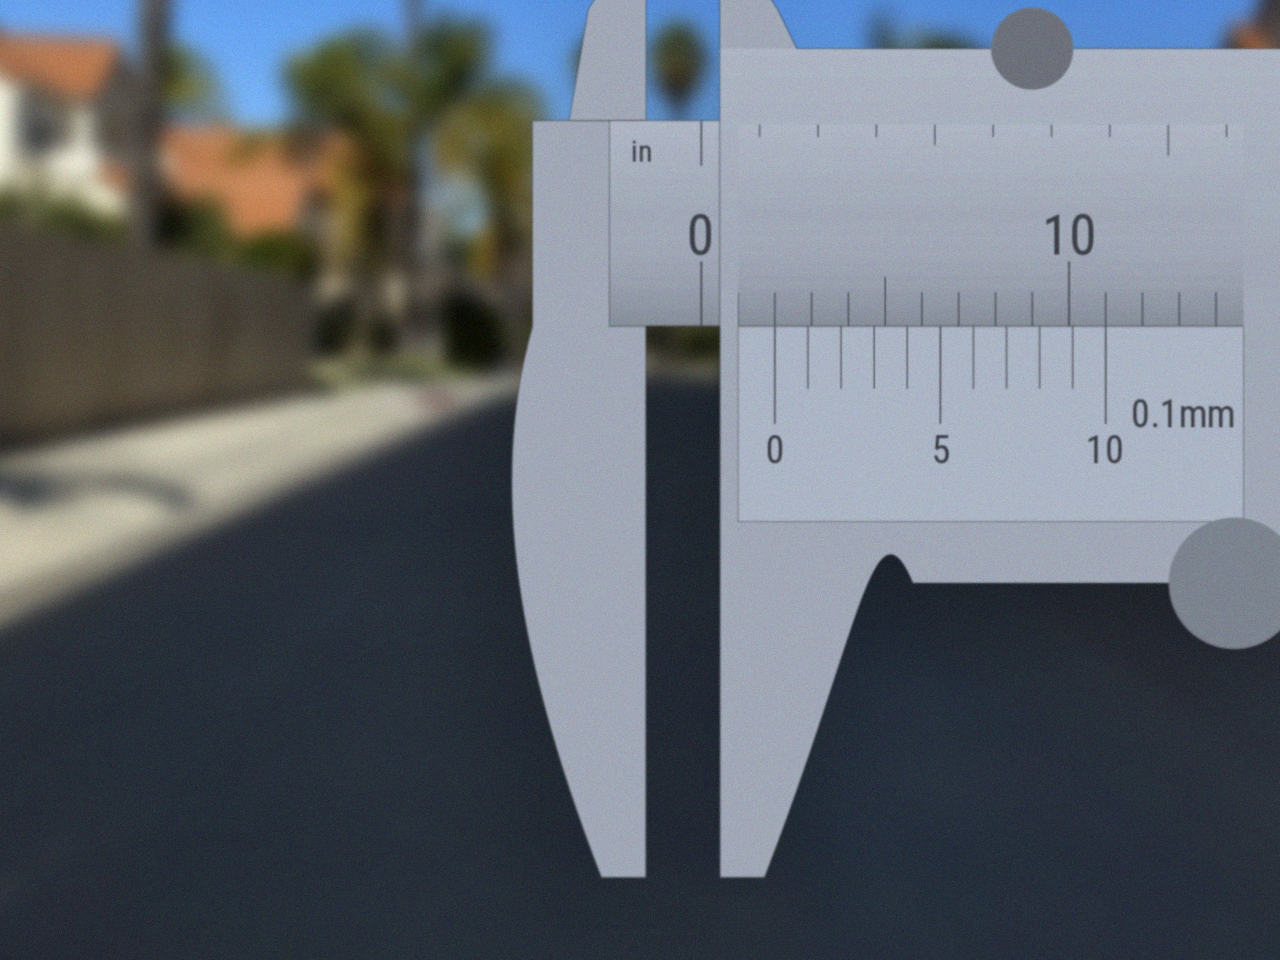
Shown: 2.0 mm
